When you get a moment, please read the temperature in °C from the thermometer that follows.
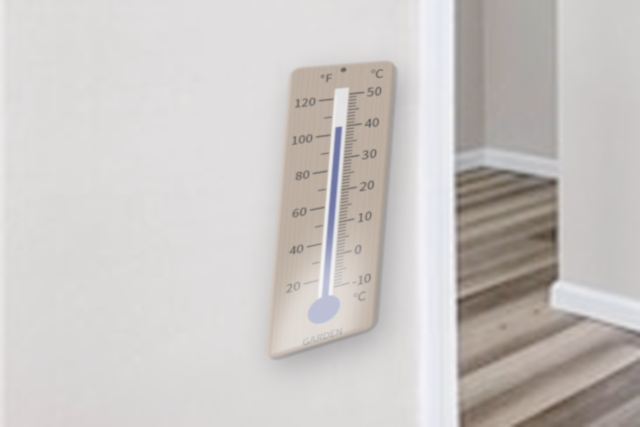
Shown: 40 °C
